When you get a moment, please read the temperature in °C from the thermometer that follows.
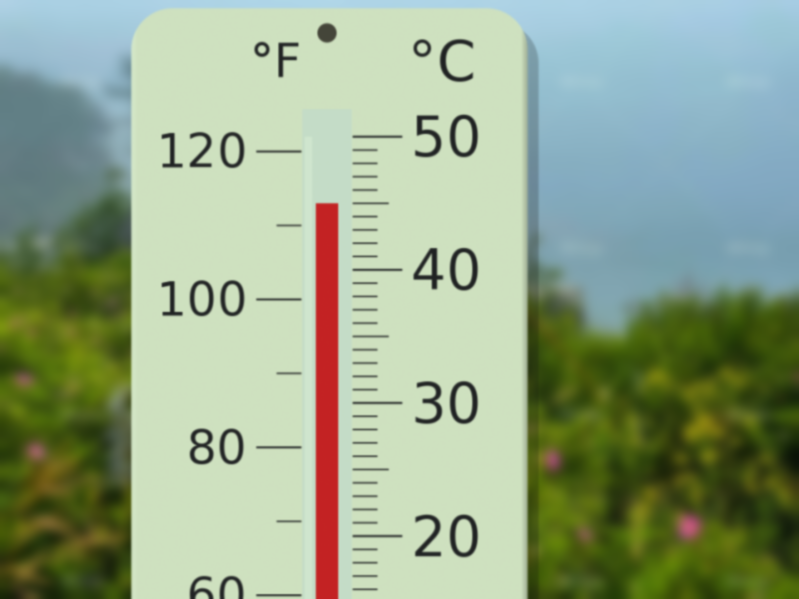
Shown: 45 °C
